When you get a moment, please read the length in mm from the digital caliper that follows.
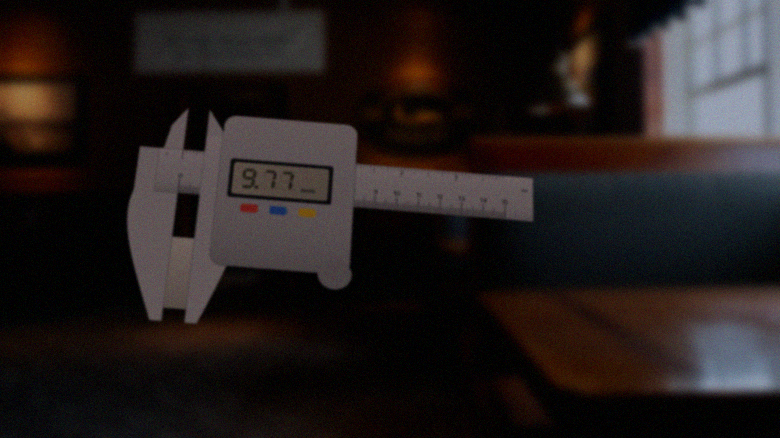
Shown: 9.77 mm
